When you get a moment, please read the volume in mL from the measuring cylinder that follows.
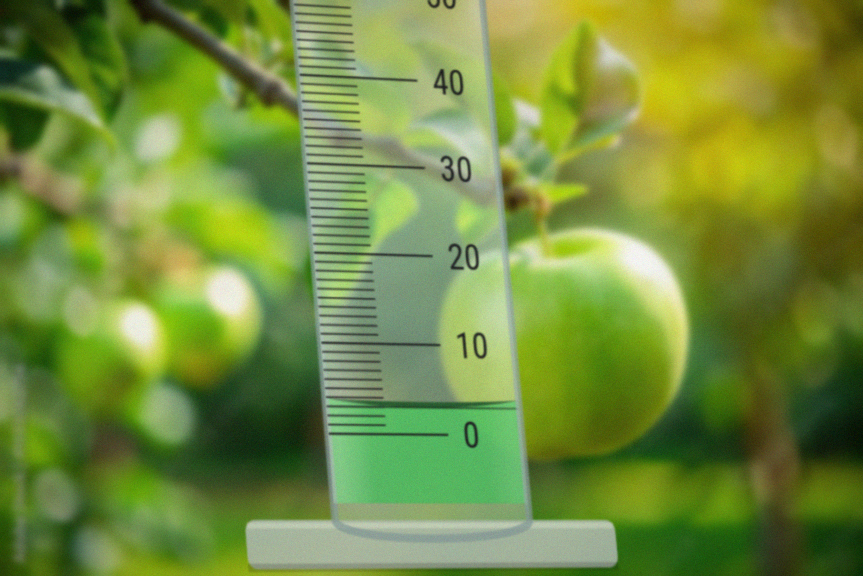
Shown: 3 mL
